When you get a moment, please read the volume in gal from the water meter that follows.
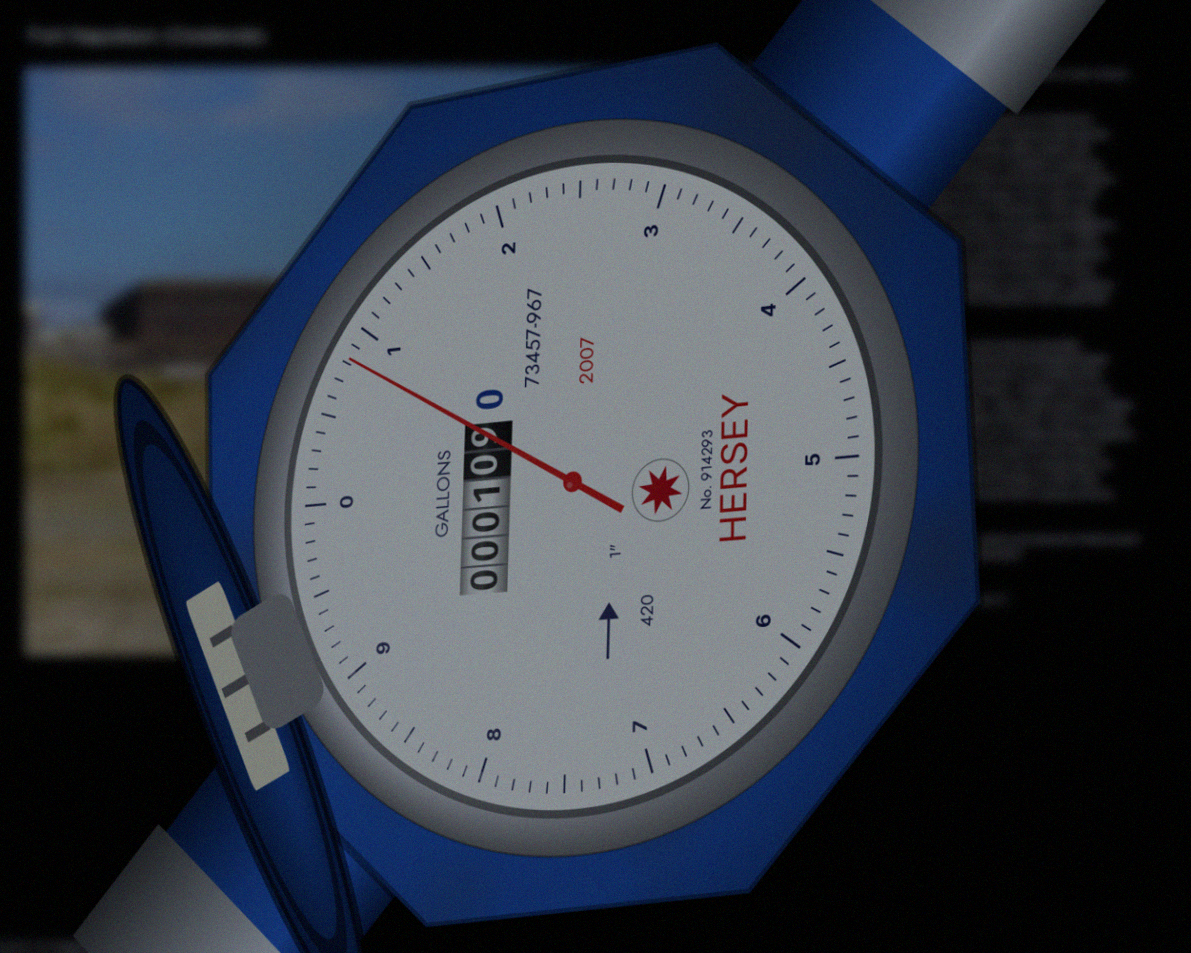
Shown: 1090.8 gal
